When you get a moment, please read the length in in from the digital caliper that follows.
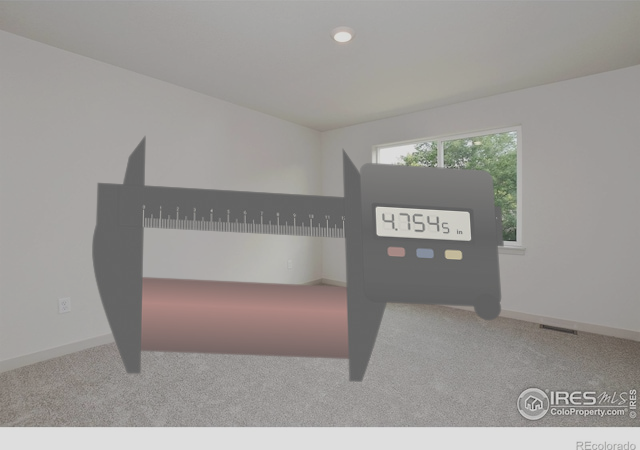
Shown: 4.7545 in
